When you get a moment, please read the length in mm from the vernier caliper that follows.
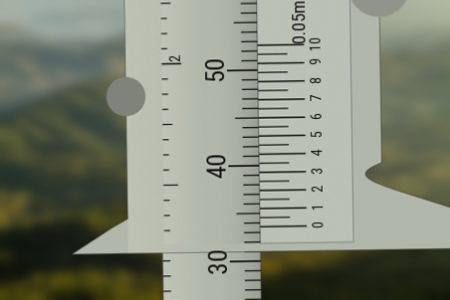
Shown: 33.6 mm
